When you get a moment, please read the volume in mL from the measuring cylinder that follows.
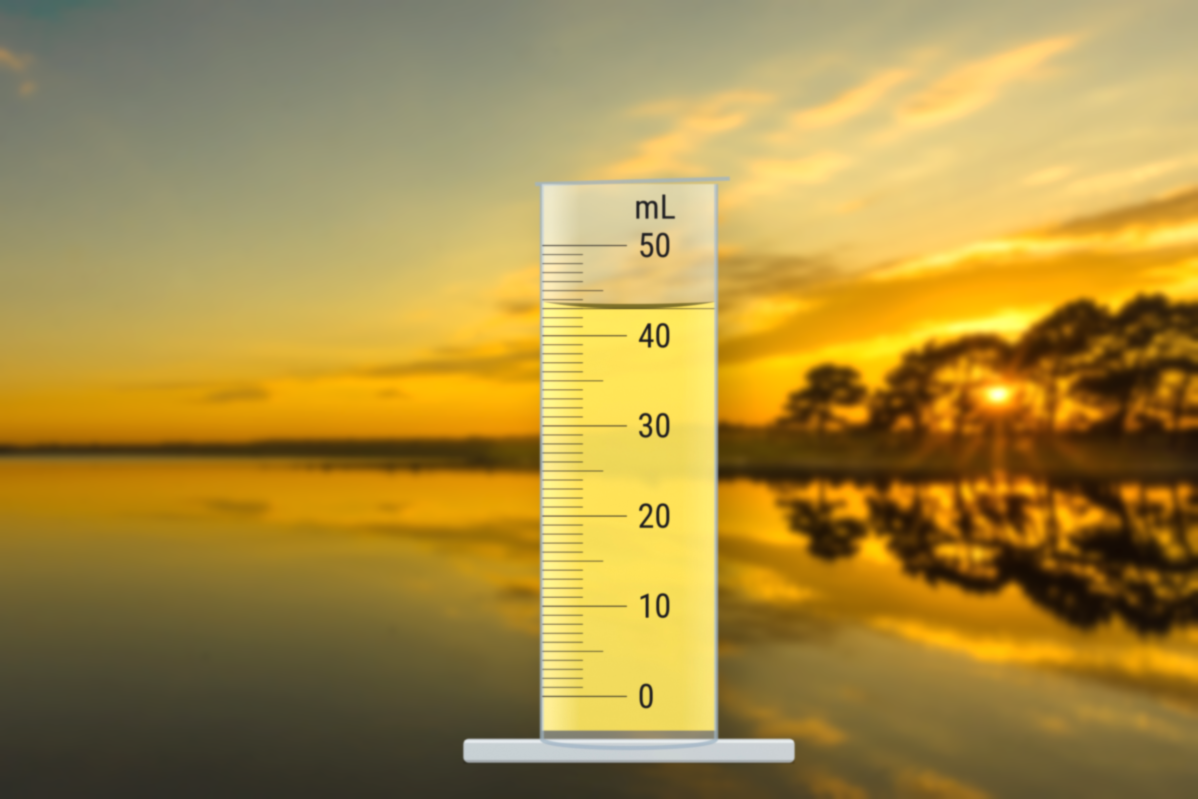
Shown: 43 mL
